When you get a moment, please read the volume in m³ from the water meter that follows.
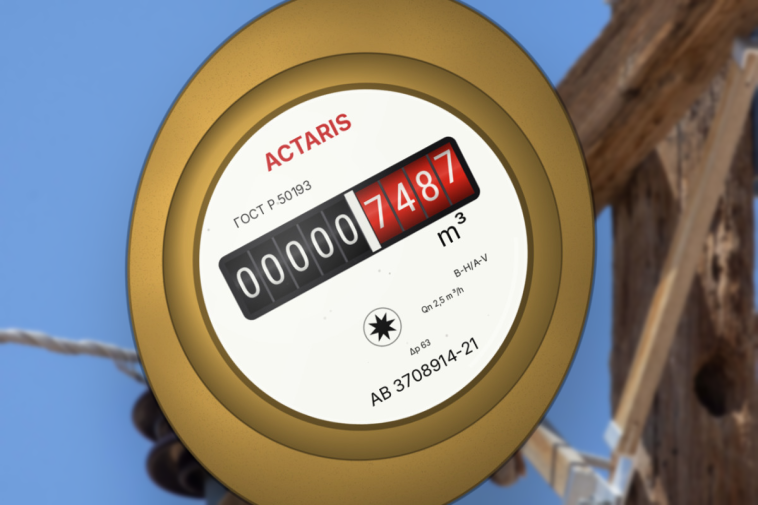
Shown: 0.7487 m³
